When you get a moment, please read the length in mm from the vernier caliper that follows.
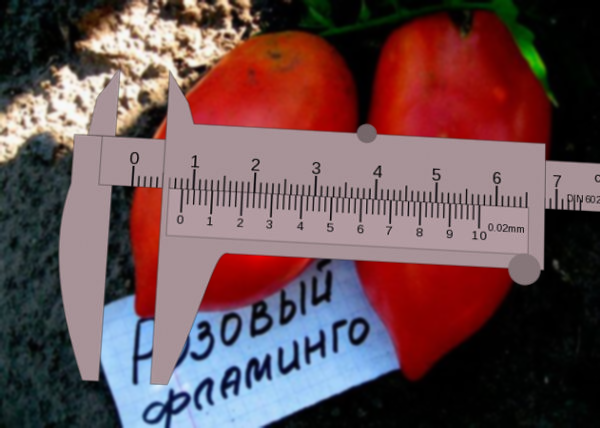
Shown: 8.2 mm
